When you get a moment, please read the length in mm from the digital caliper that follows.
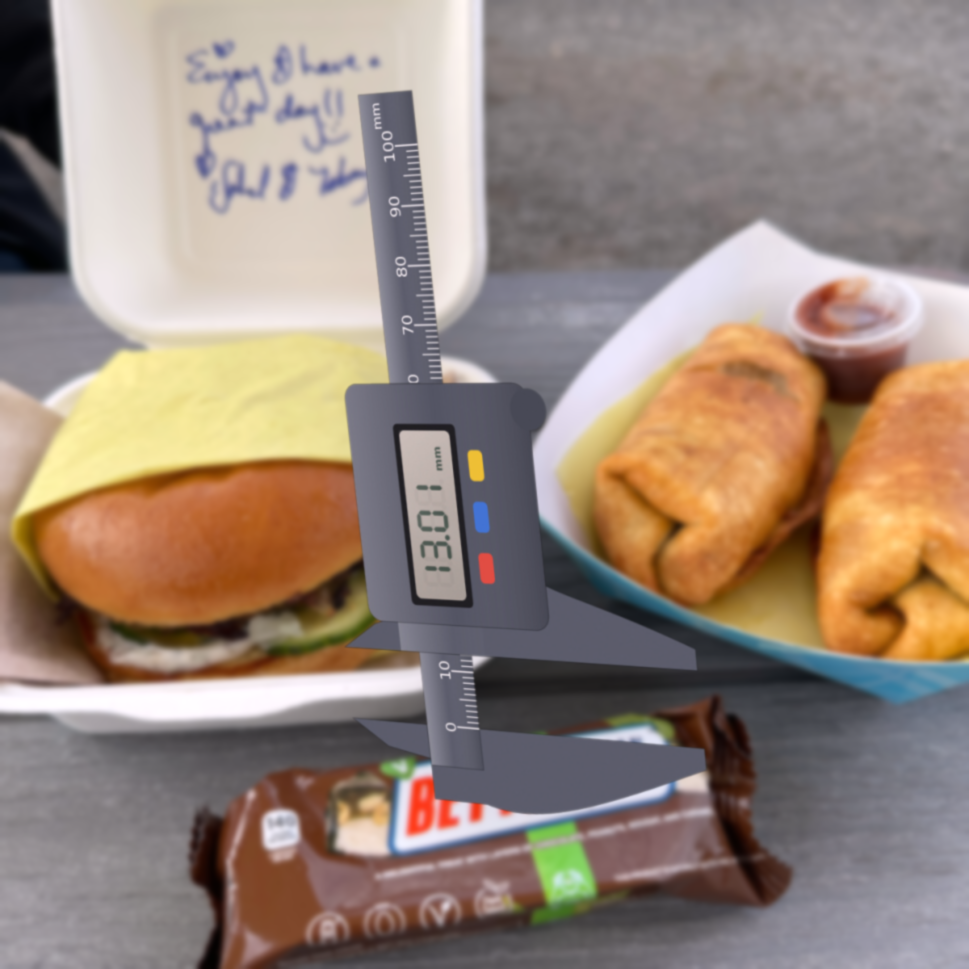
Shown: 13.01 mm
